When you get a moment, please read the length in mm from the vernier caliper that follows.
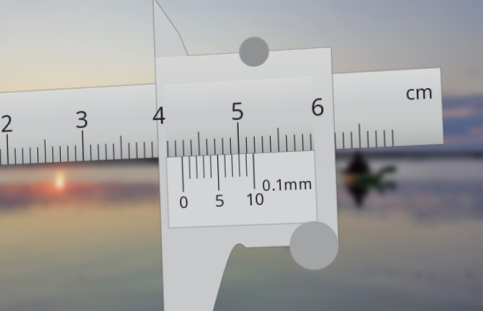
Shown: 42.8 mm
